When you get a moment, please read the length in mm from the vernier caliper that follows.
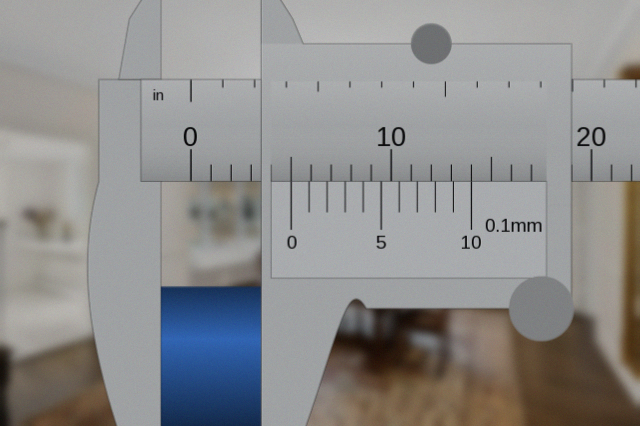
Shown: 5.0 mm
